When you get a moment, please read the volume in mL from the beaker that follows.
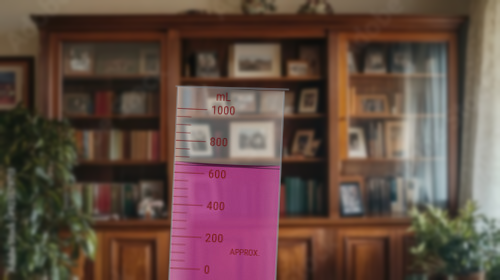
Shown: 650 mL
